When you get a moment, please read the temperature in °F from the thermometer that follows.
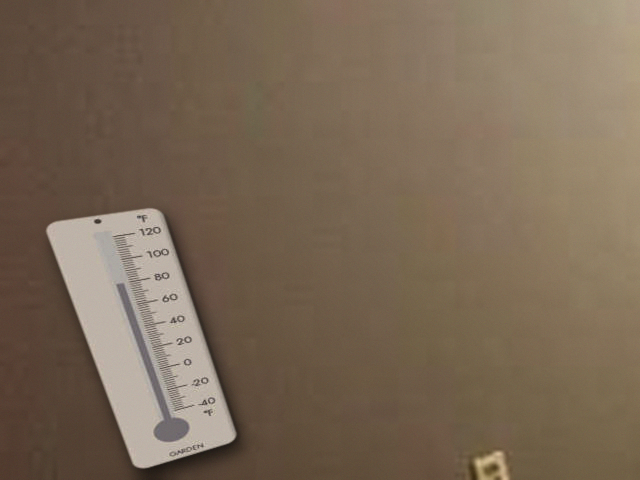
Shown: 80 °F
